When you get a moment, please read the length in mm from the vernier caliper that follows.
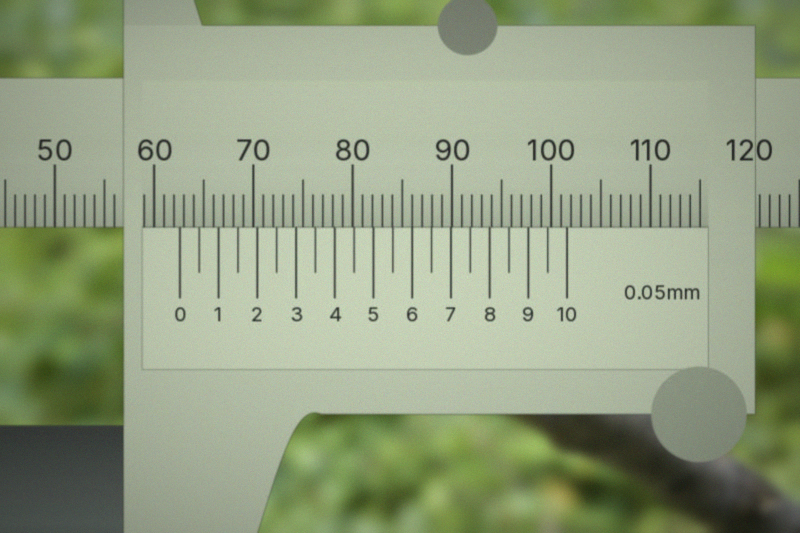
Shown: 62.6 mm
